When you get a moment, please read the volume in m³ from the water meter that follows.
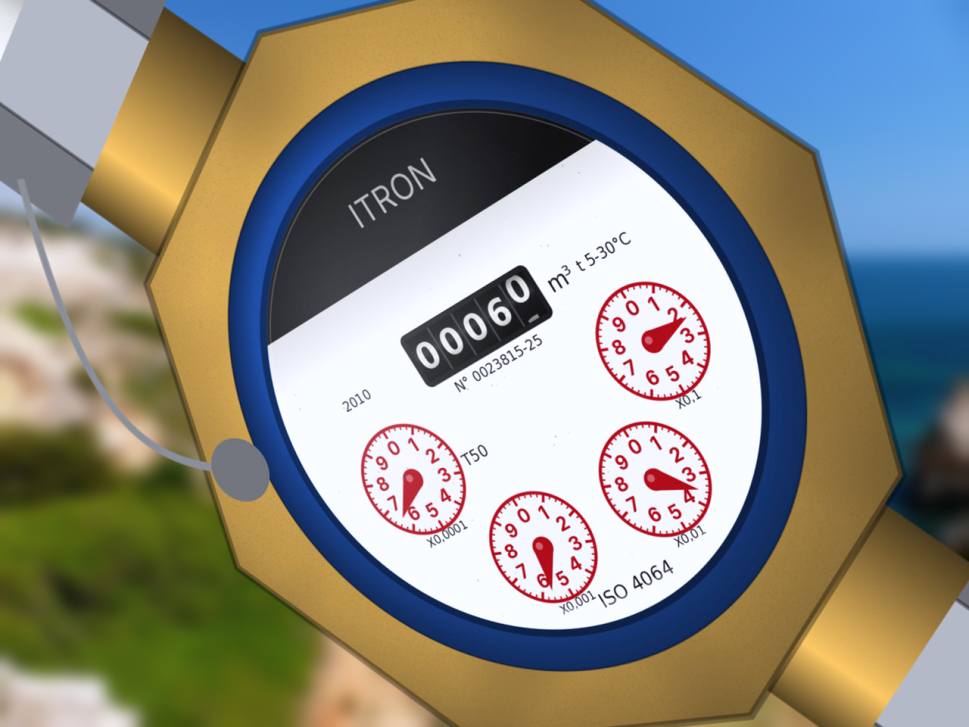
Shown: 60.2356 m³
